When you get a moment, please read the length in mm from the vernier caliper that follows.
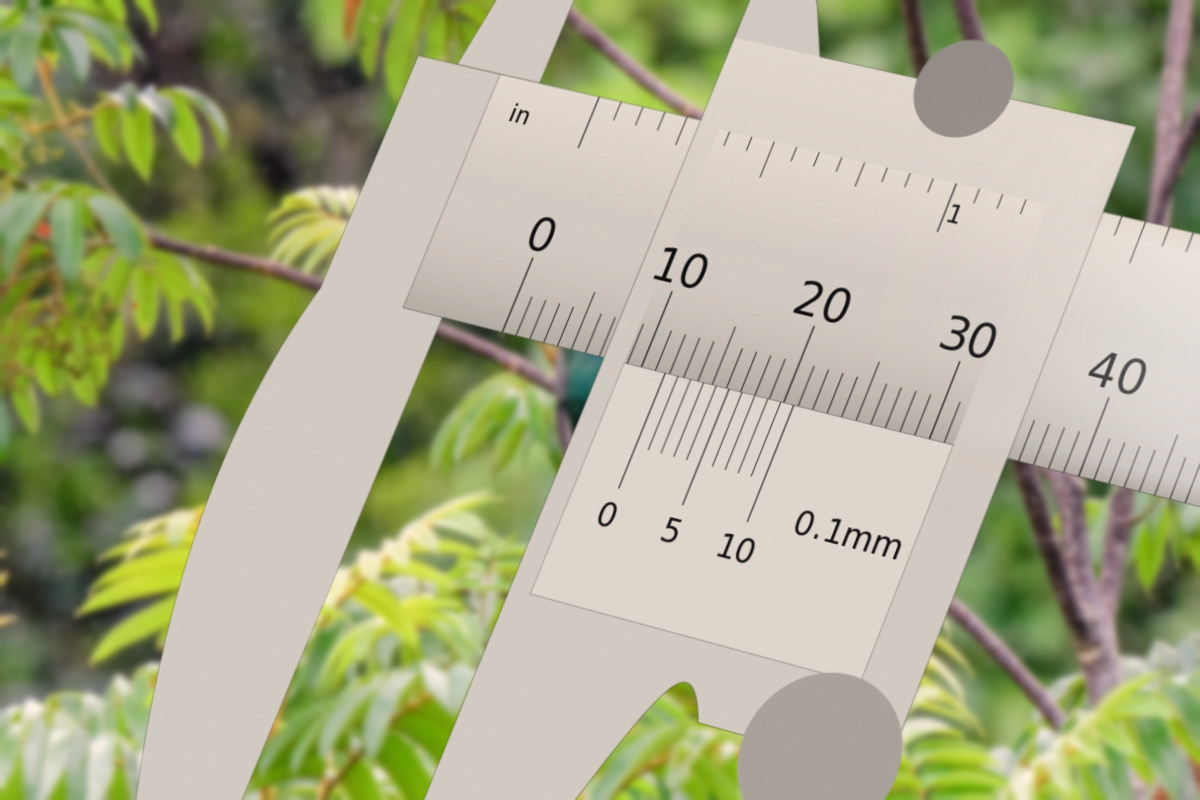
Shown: 11.7 mm
